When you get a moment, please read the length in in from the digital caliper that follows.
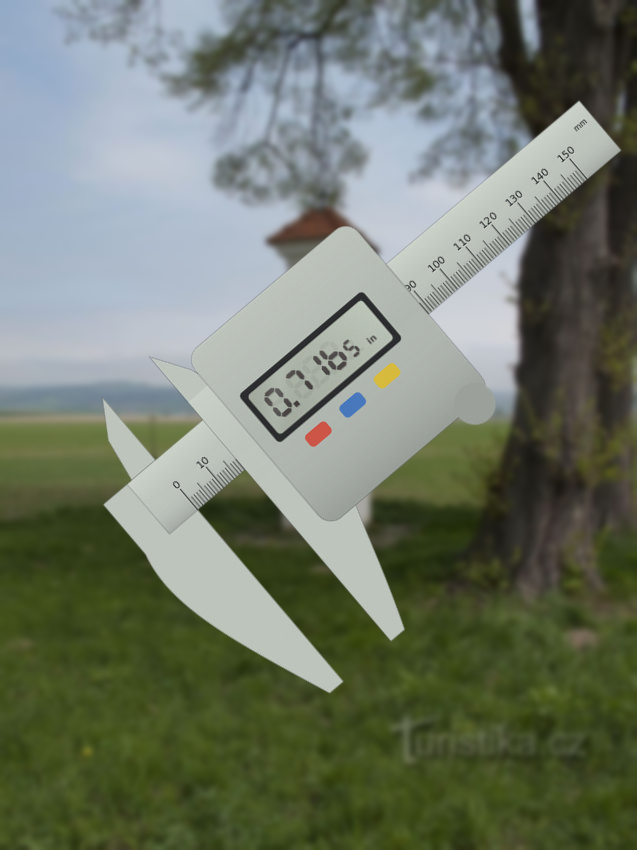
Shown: 0.7165 in
